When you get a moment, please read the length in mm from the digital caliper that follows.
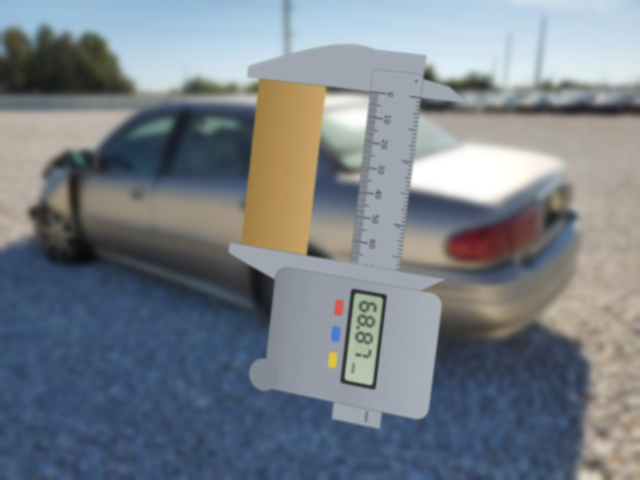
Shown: 68.87 mm
